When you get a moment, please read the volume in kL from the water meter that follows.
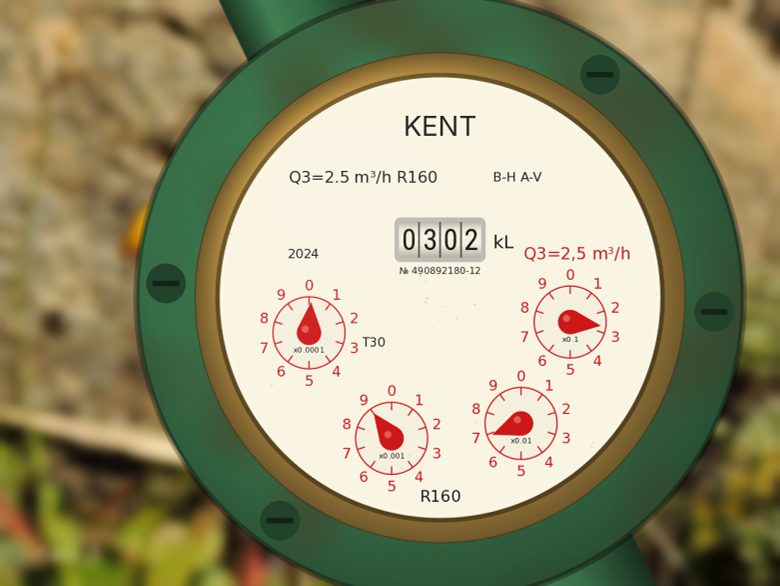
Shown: 302.2690 kL
